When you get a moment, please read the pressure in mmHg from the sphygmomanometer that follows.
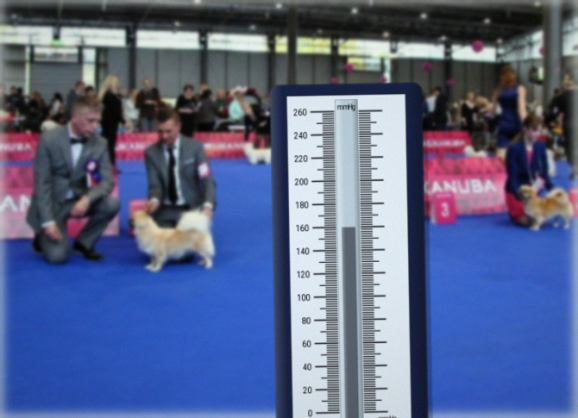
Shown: 160 mmHg
